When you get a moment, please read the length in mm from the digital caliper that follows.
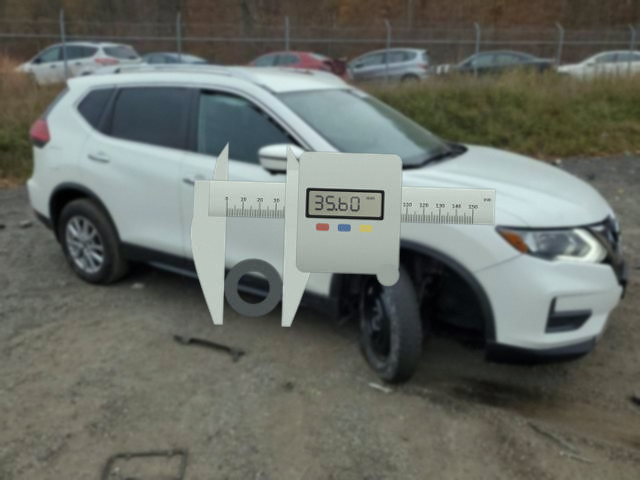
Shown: 35.60 mm
